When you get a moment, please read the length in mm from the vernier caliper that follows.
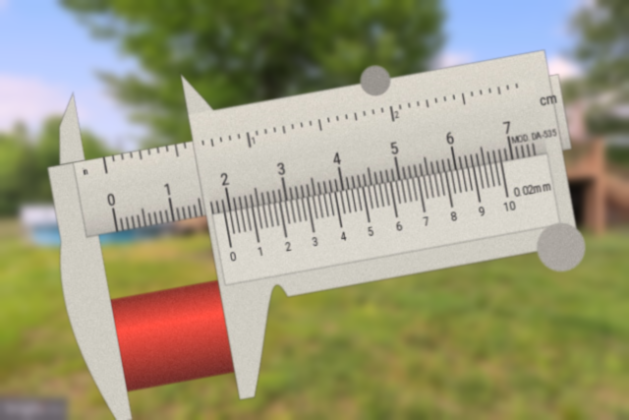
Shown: 19.0 mm
